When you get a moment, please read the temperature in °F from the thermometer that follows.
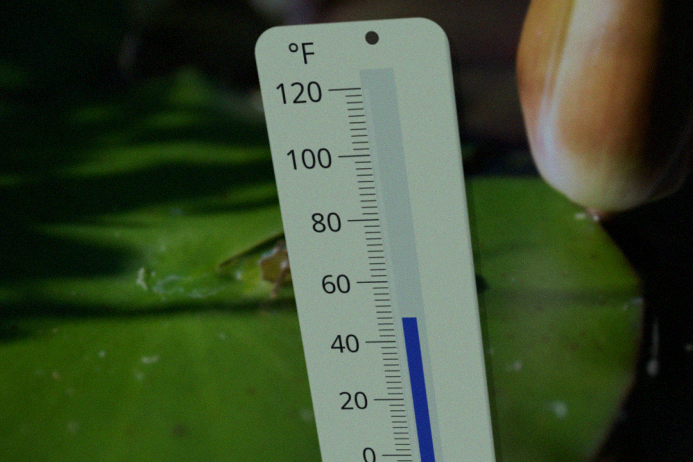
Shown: 48 °F
